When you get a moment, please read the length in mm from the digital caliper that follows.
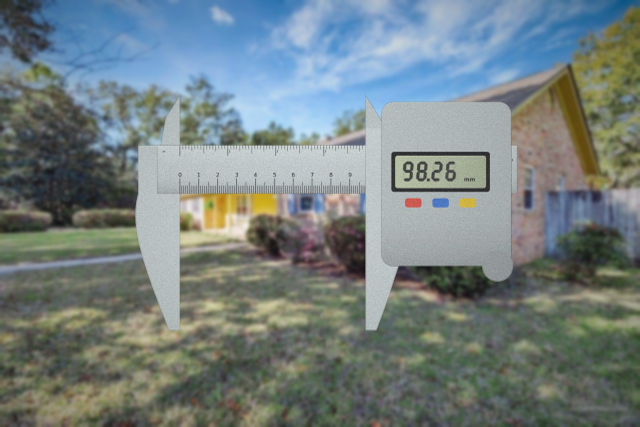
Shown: 98.26 mm
